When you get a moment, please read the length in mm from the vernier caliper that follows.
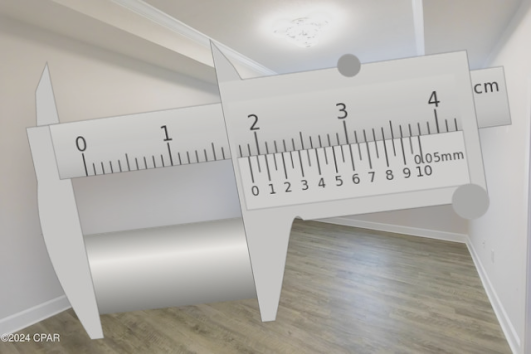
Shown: 18.8 mm
